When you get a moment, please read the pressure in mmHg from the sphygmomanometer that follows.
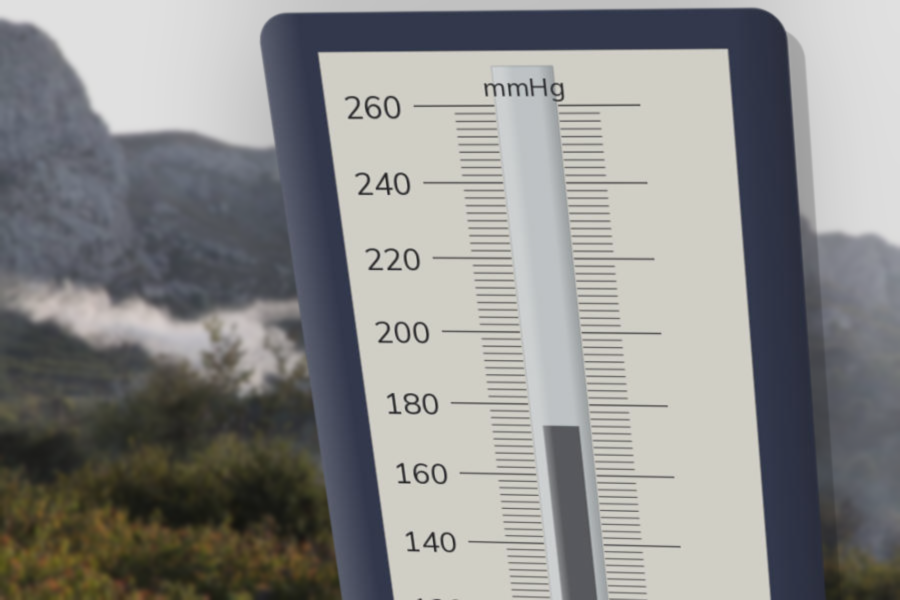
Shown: 174 mmHg
